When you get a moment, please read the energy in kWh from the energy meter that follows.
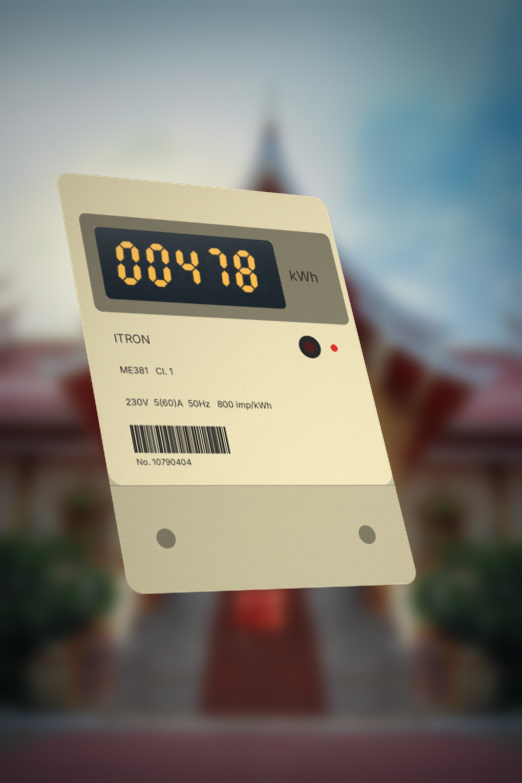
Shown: 478 kWh
